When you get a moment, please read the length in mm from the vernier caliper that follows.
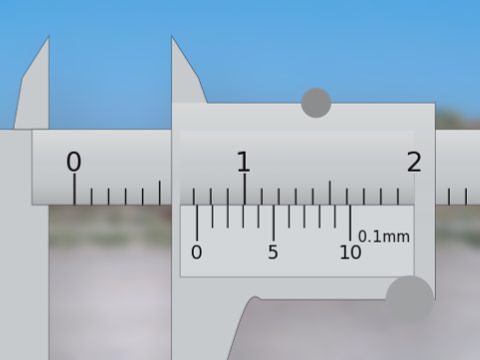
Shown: 7.2 mm
